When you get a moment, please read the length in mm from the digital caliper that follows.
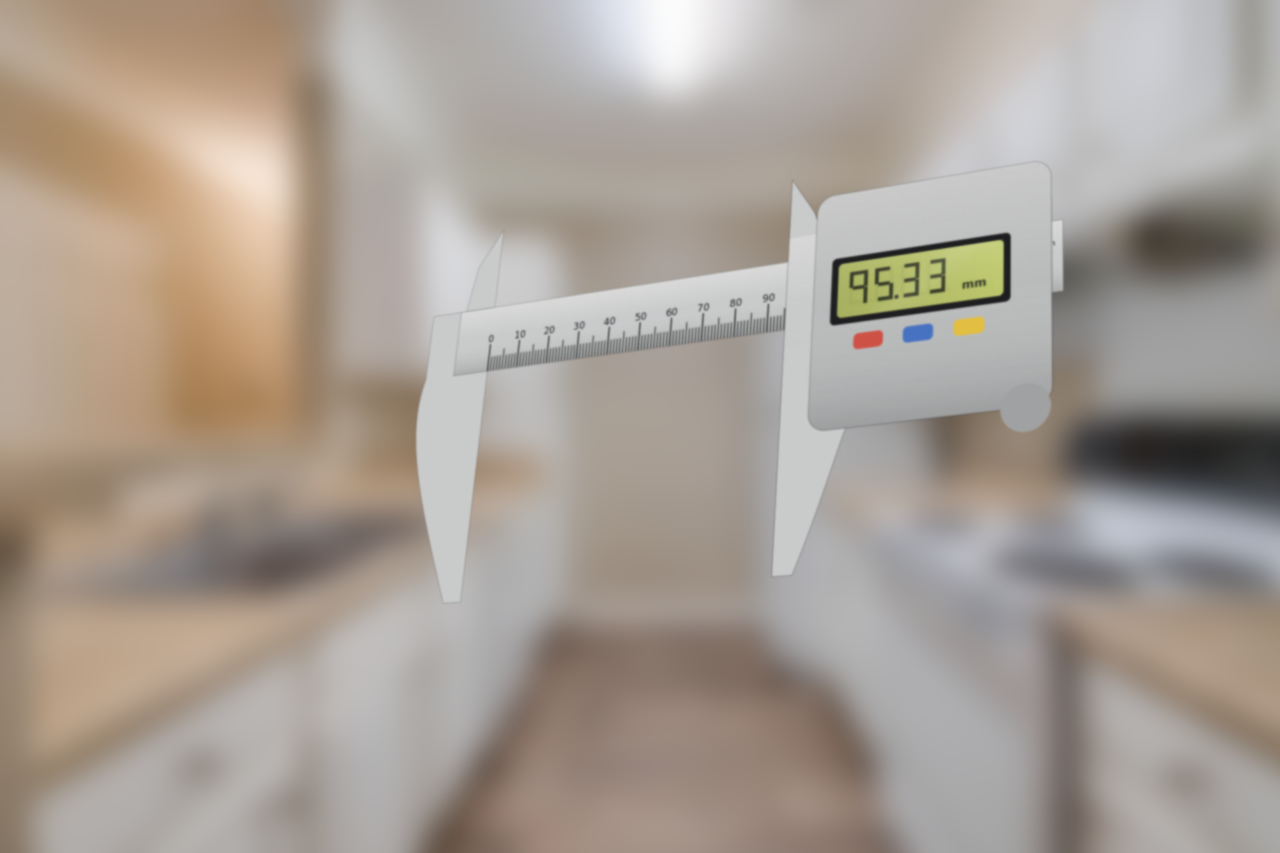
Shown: 95.33 mm
